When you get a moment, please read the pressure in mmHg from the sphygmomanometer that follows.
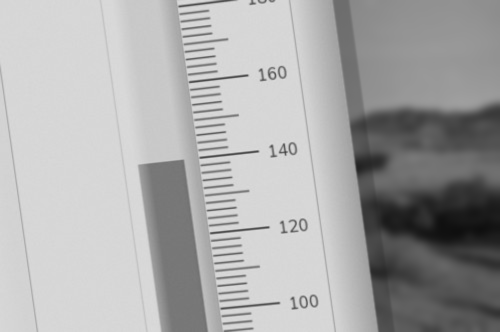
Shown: 140 mmHg
